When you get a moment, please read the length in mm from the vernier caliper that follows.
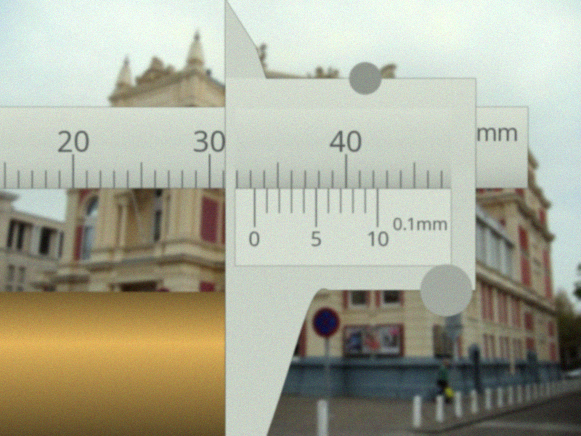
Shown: 33.3 mm
